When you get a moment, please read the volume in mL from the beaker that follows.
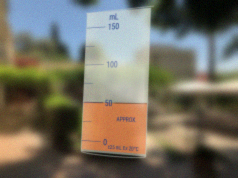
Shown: 50 mL
